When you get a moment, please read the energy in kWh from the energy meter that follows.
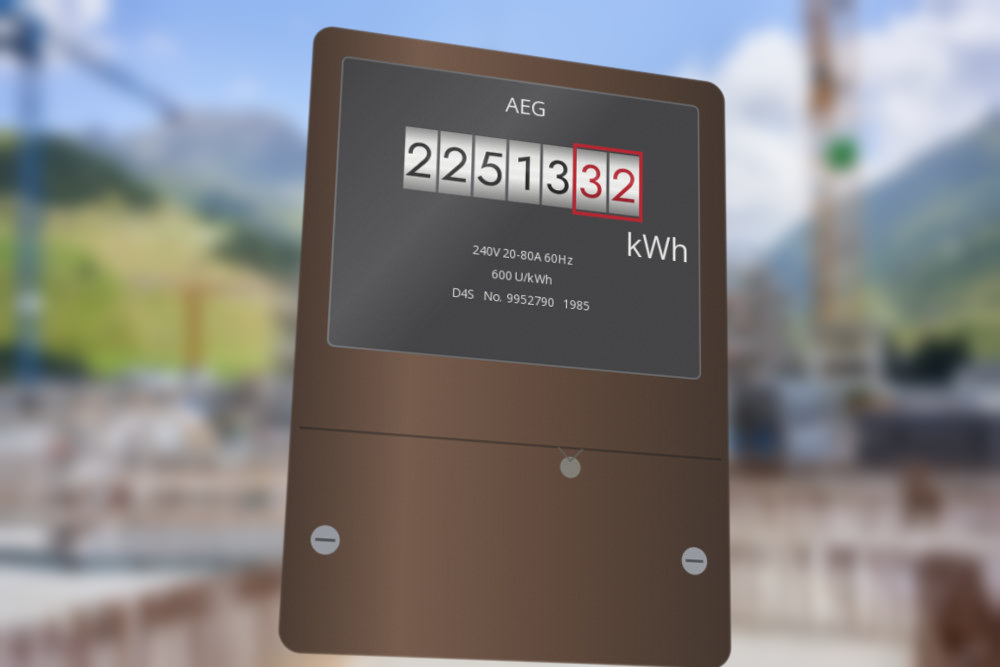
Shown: 22513.32 kWh
